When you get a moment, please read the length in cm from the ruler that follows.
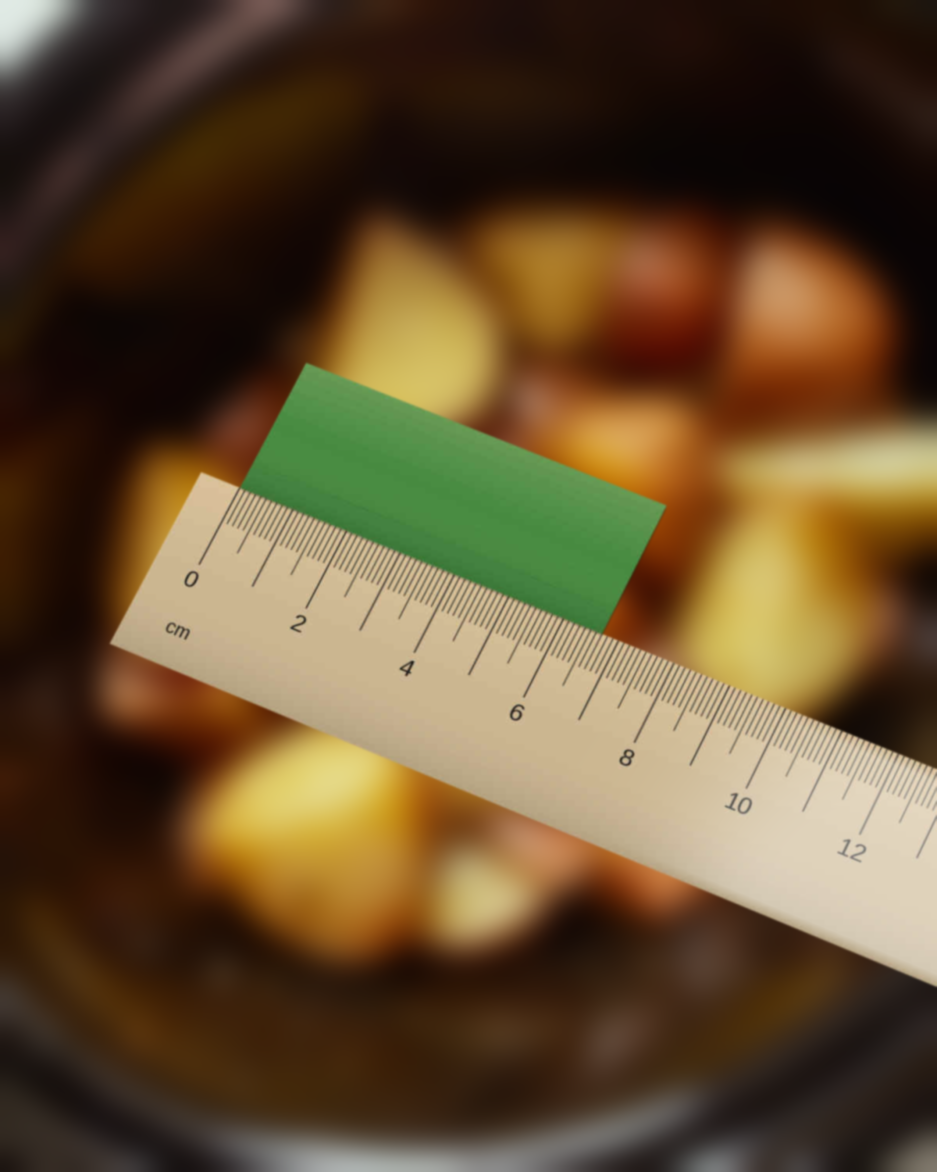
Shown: 6.7 cm
